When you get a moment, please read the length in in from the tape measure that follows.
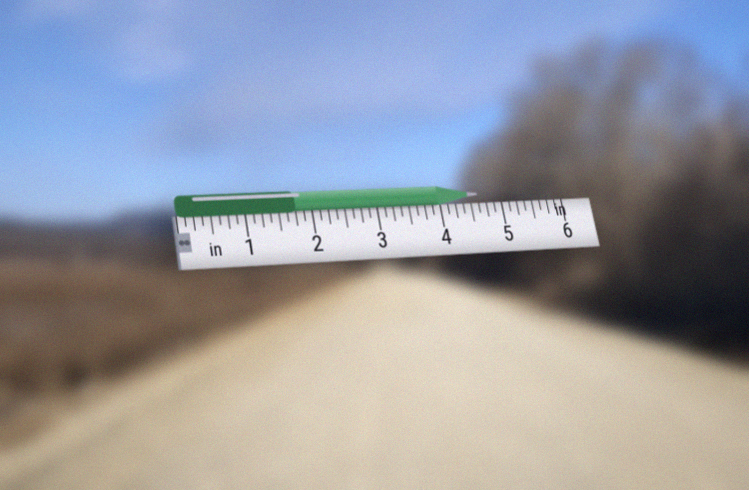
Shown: 4.625 in
